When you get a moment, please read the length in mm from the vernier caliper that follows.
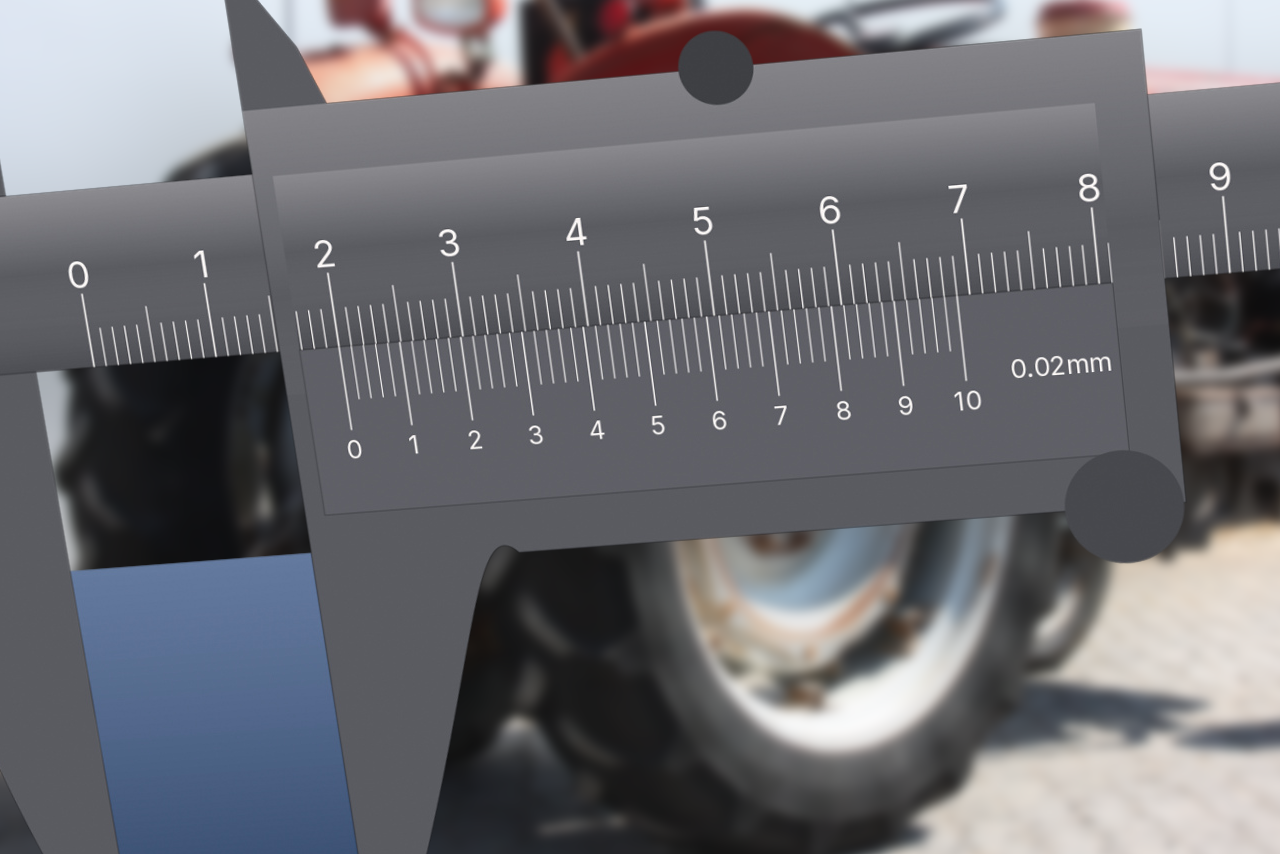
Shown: 20.0 mm
